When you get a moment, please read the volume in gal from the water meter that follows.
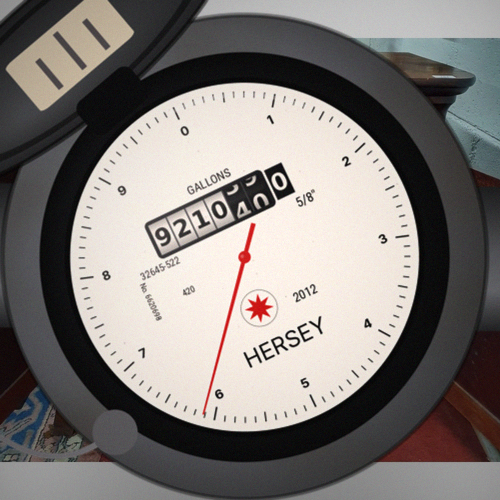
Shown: 9210396.1 gal
